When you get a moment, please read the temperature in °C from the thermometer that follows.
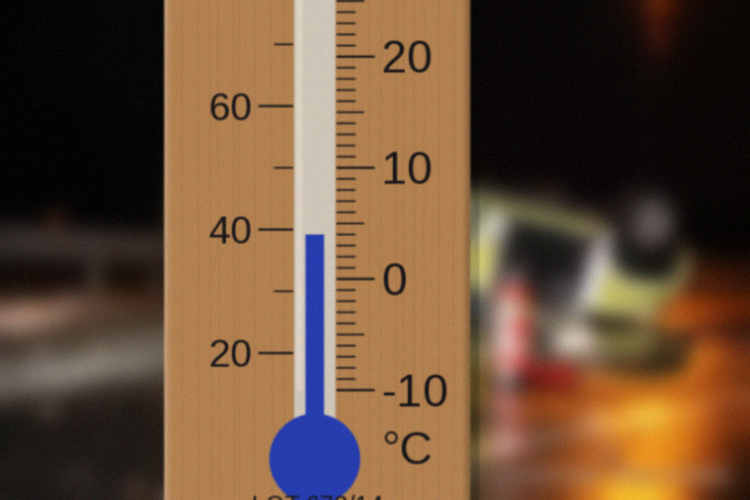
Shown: 4 °C
